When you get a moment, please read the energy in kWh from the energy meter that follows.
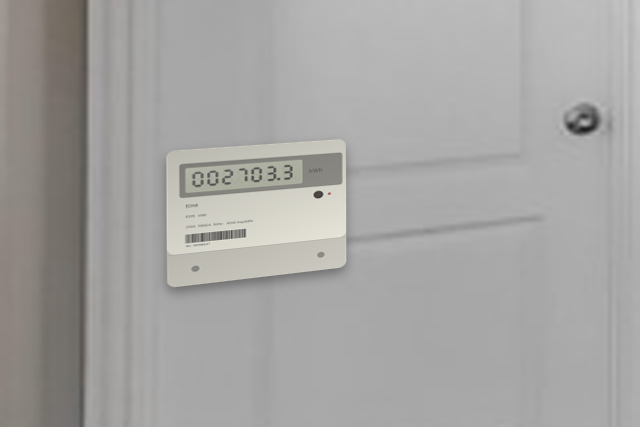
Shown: 2703.3 kWh
